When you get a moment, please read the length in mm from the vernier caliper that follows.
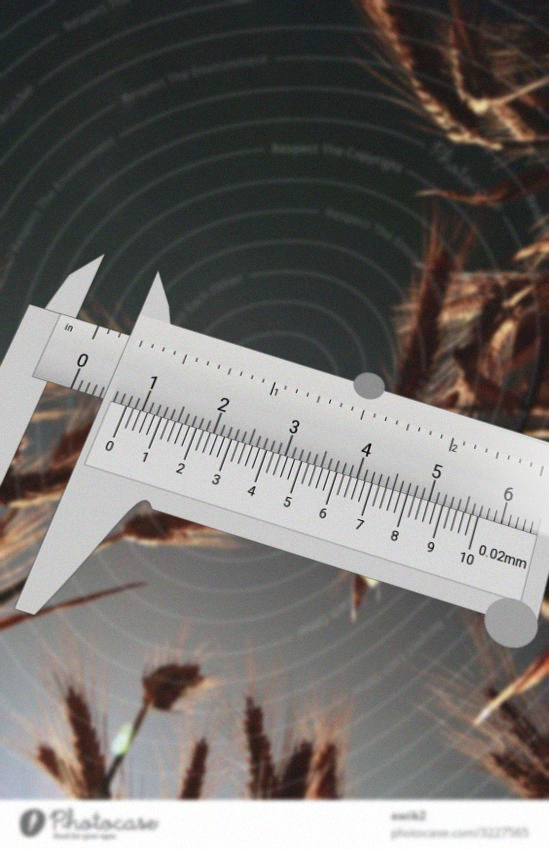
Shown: 7.8 mm
